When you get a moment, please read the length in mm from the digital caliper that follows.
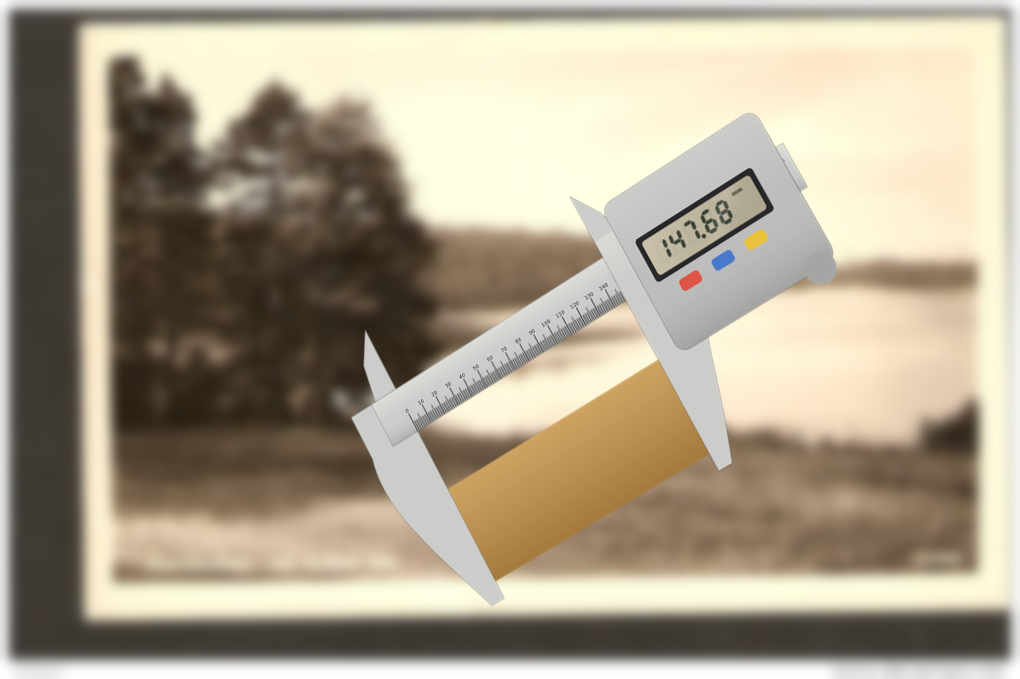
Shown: 147.68 mm
